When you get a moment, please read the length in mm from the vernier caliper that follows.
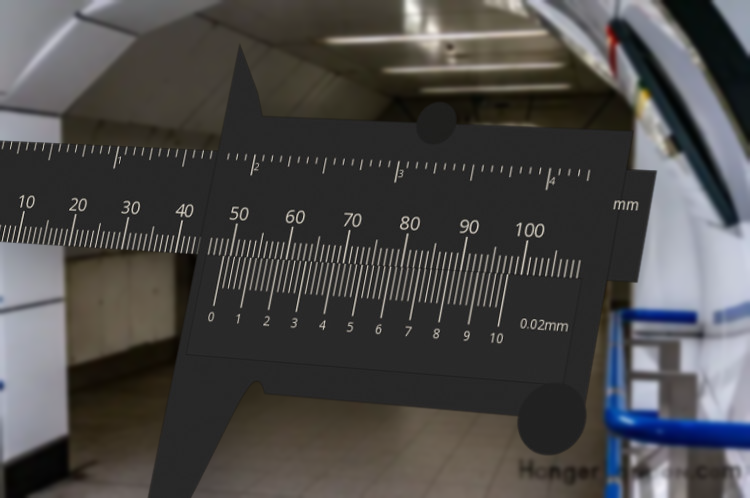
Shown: 48.8 mm
